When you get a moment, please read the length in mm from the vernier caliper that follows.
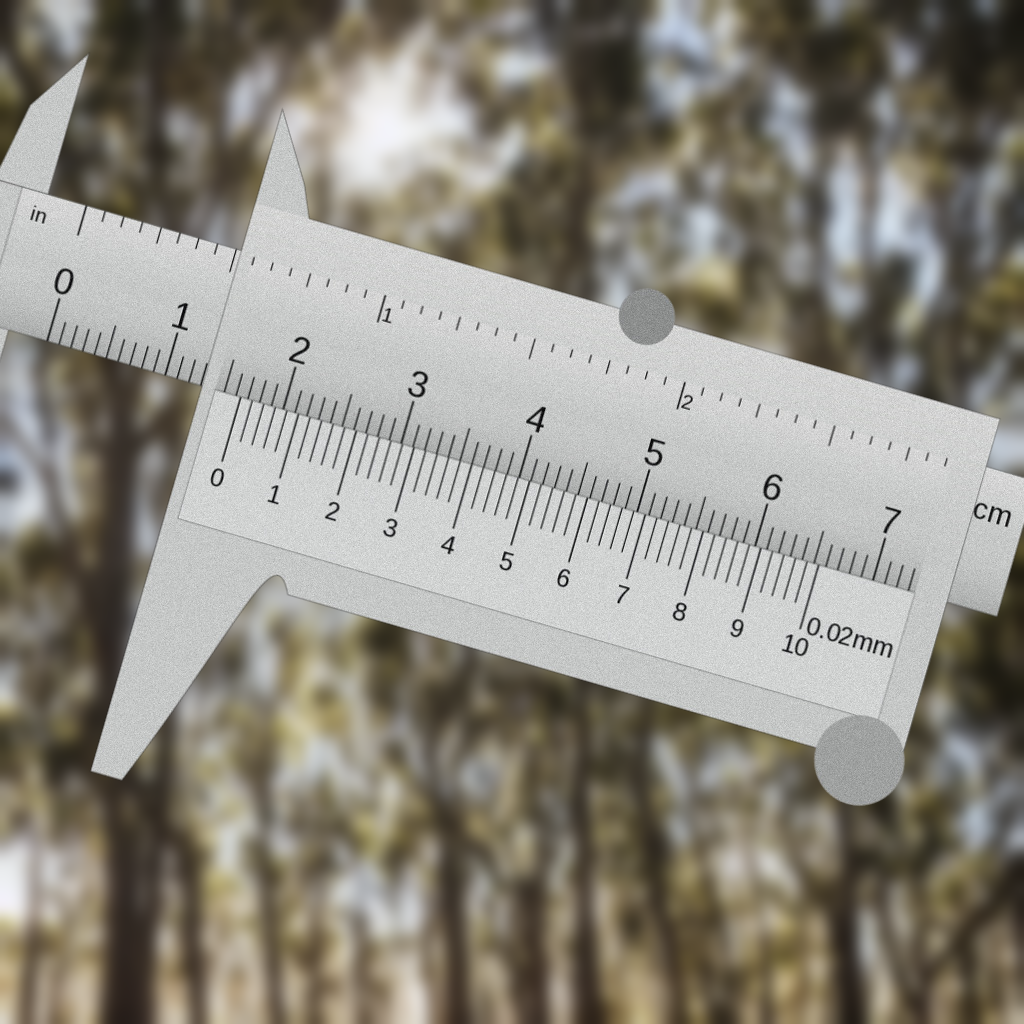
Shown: 16.4 mm
